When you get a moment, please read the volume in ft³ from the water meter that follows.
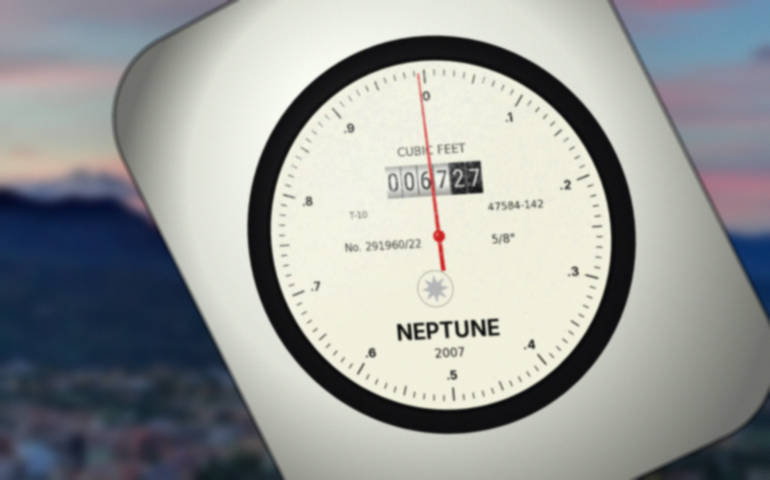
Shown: 6726.99 ft³
